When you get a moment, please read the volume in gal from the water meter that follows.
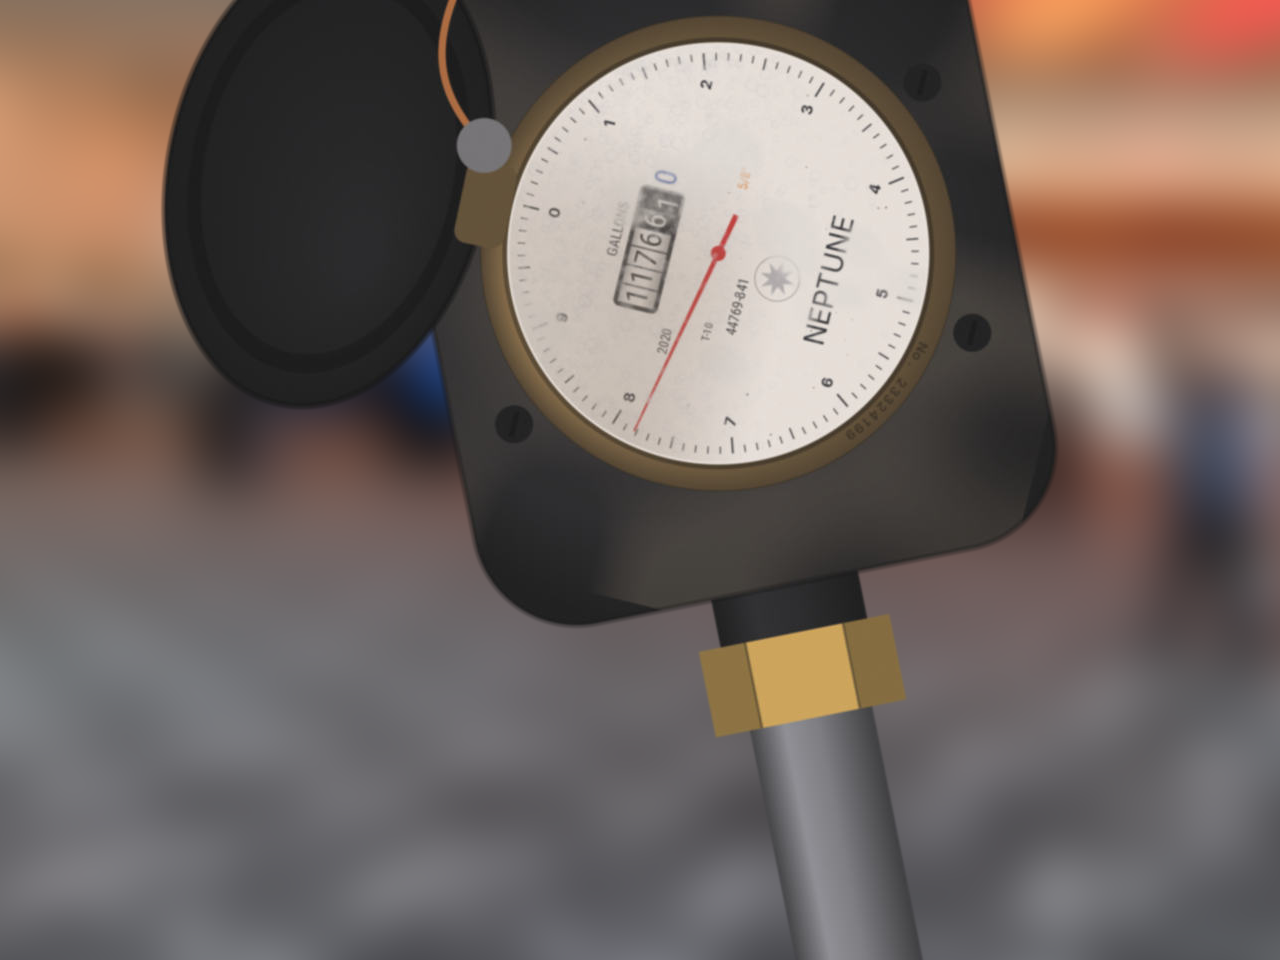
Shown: 1176607.8 gal
